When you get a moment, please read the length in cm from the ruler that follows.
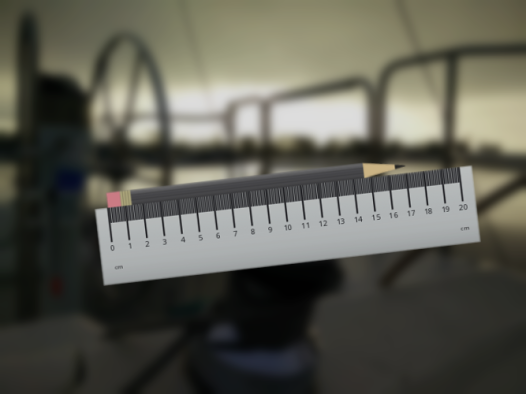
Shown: 17 cm
